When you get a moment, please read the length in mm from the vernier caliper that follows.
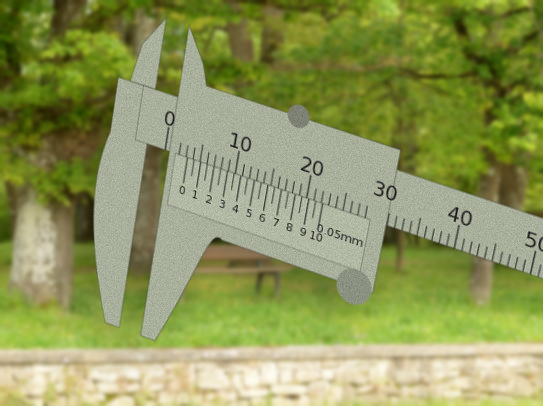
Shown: 3.2 mm
